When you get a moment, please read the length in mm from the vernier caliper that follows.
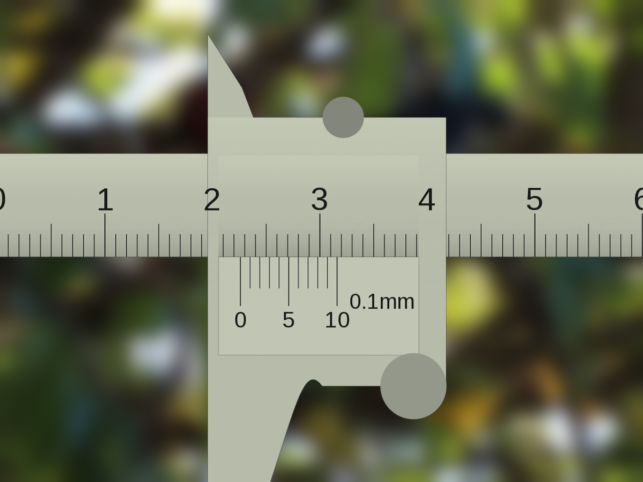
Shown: 22.6 mm
